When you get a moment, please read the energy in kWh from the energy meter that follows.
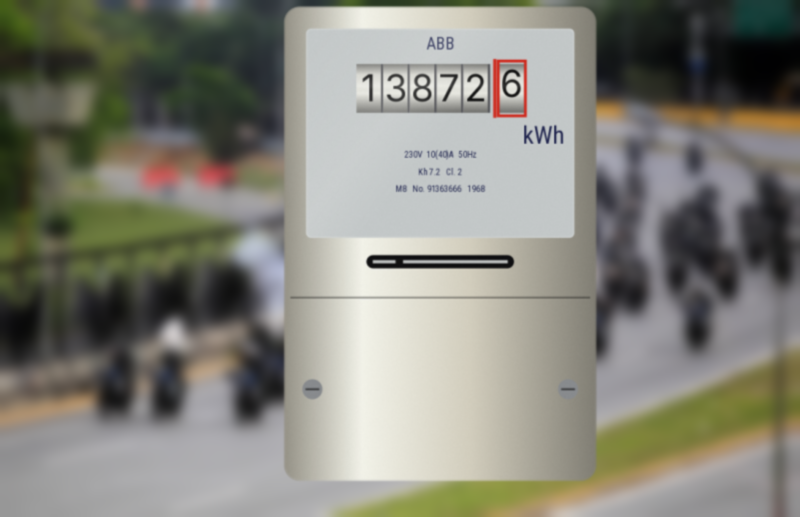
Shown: 13872.6 kWh
